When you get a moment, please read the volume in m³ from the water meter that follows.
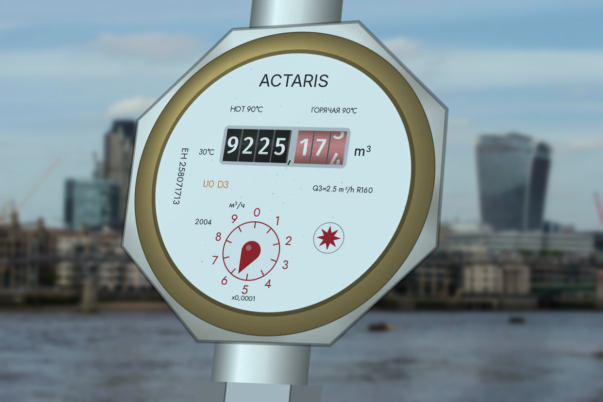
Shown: 9225.1735 m³
